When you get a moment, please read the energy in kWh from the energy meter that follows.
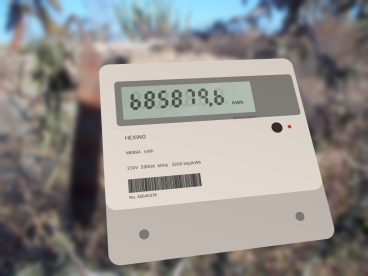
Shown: 685879.6 kWh
